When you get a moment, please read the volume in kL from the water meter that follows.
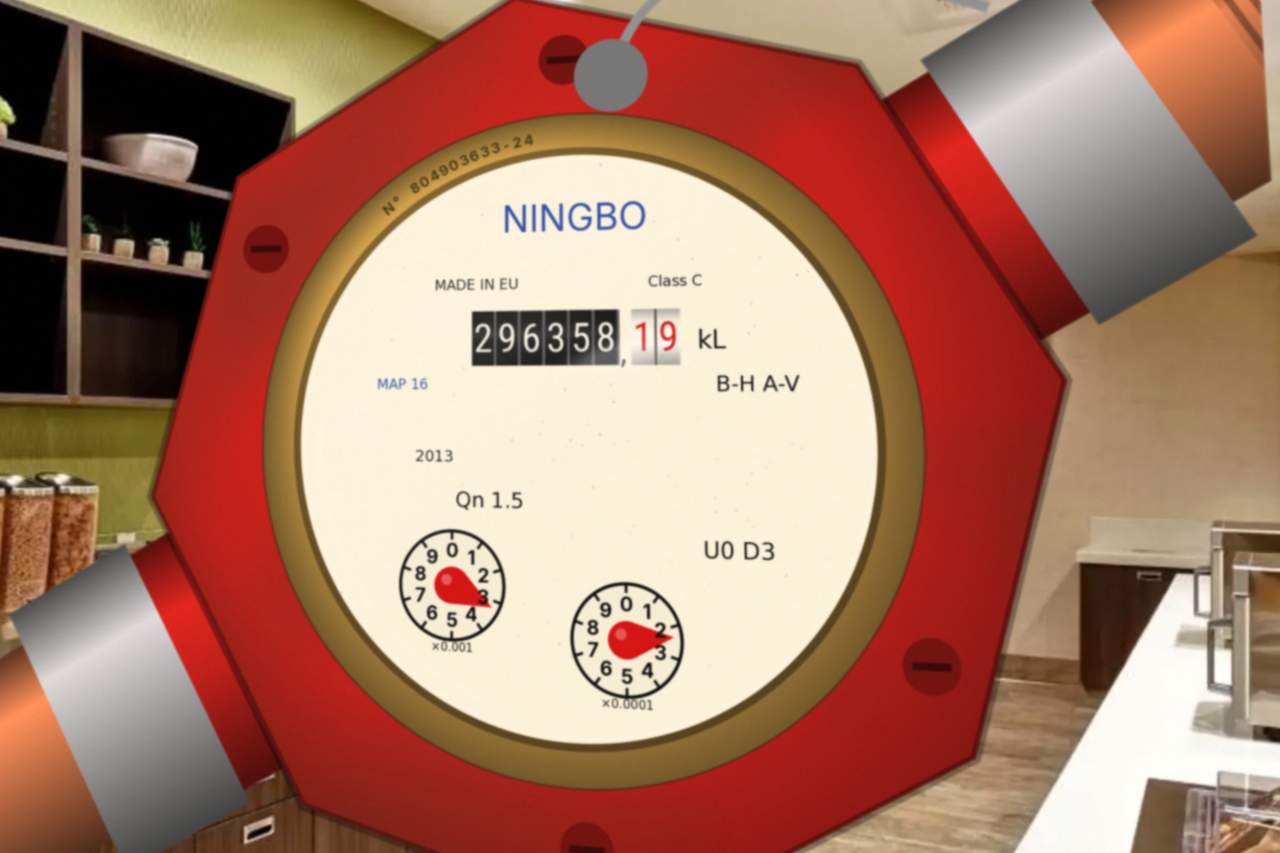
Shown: 296358.1932 kL
